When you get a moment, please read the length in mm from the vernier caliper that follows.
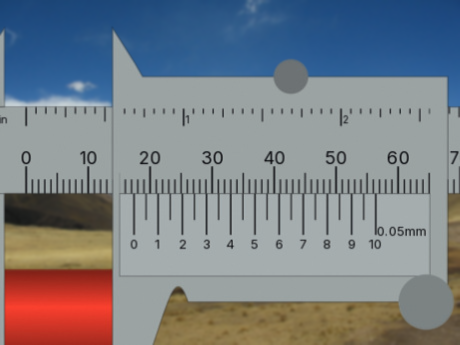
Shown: 17.4 mm
